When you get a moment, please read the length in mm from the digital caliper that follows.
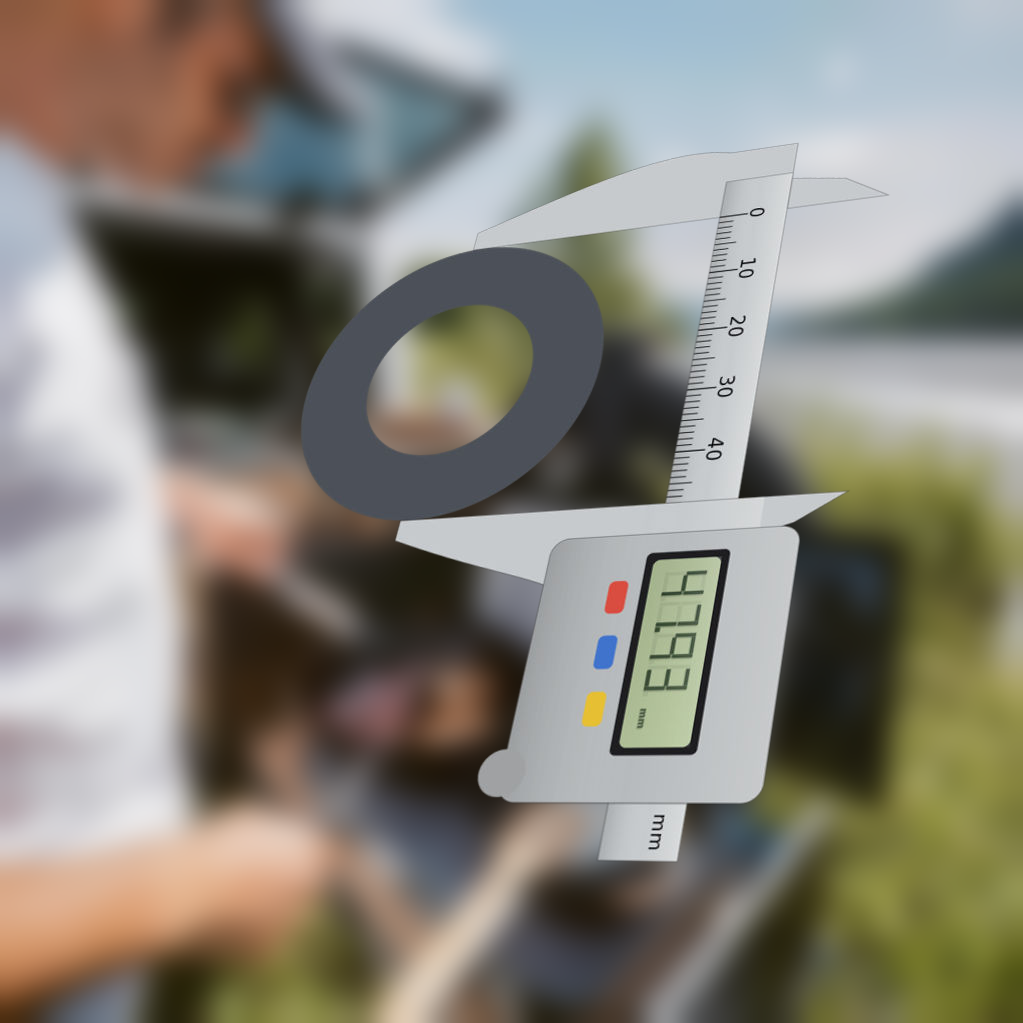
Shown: 47.93 mm
